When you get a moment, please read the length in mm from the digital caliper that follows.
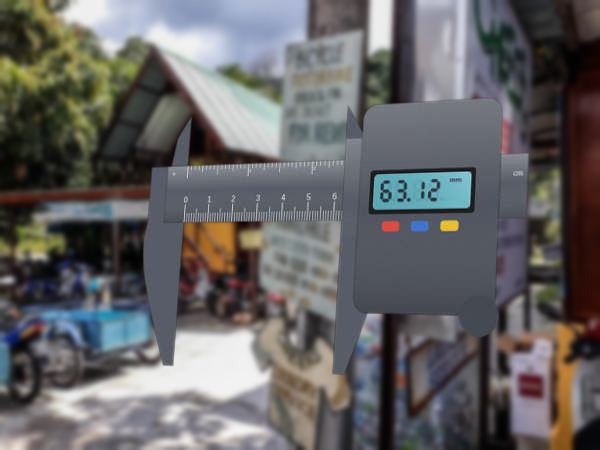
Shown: 63.12 mm
